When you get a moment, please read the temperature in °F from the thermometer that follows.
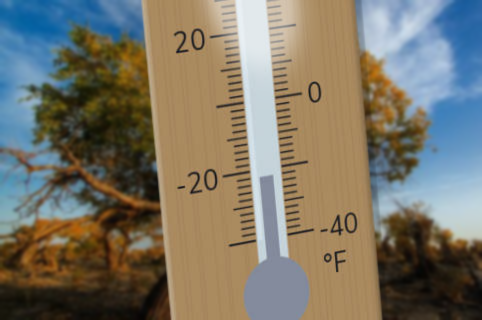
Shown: -22 °F
